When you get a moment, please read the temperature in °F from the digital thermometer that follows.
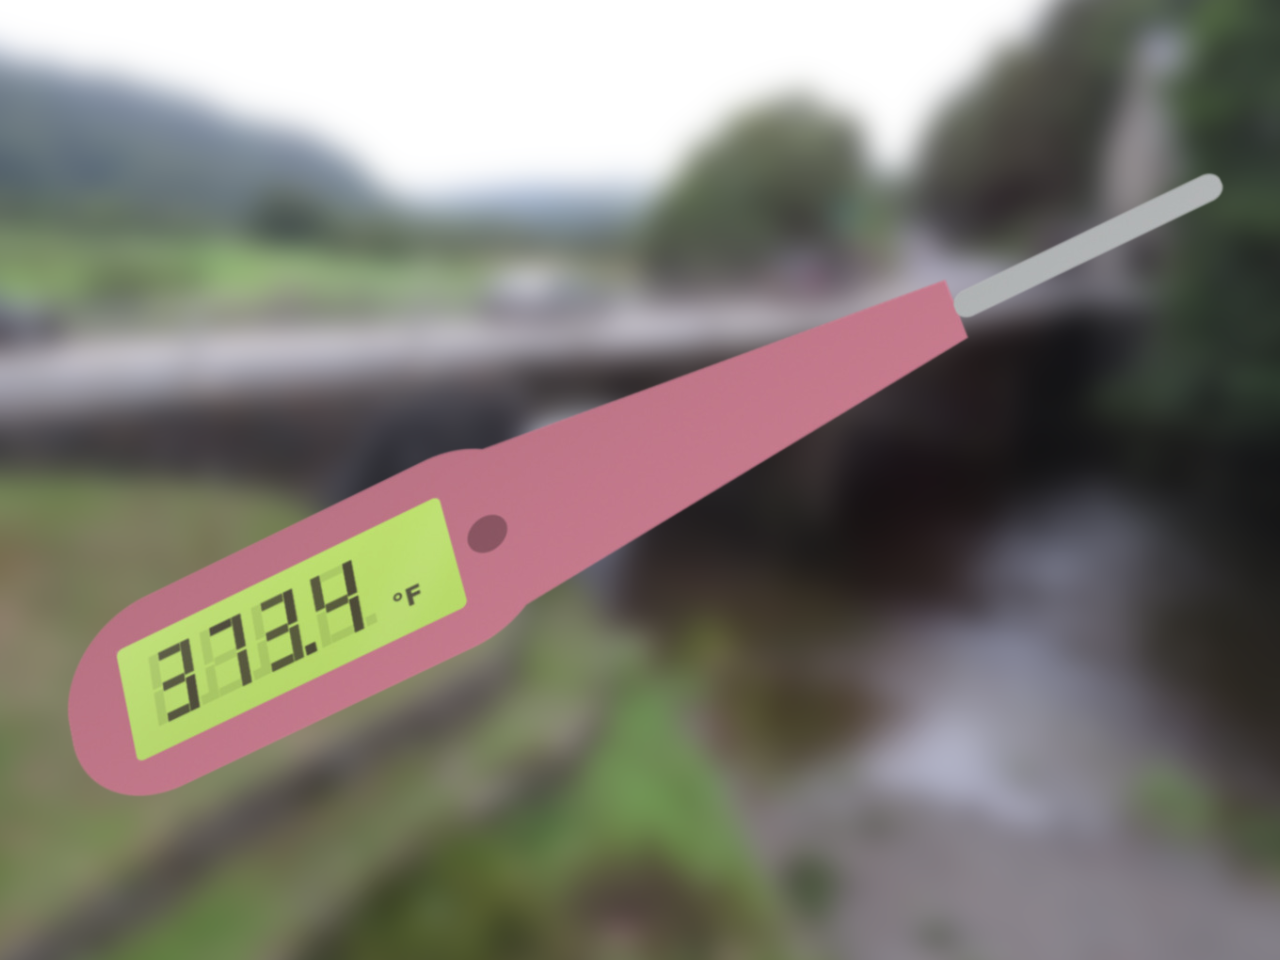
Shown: 373.4 °F
